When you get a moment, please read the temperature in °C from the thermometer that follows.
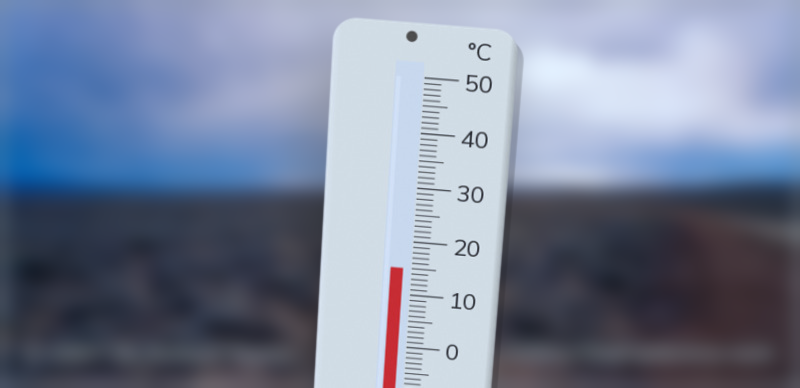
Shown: 15 °C
